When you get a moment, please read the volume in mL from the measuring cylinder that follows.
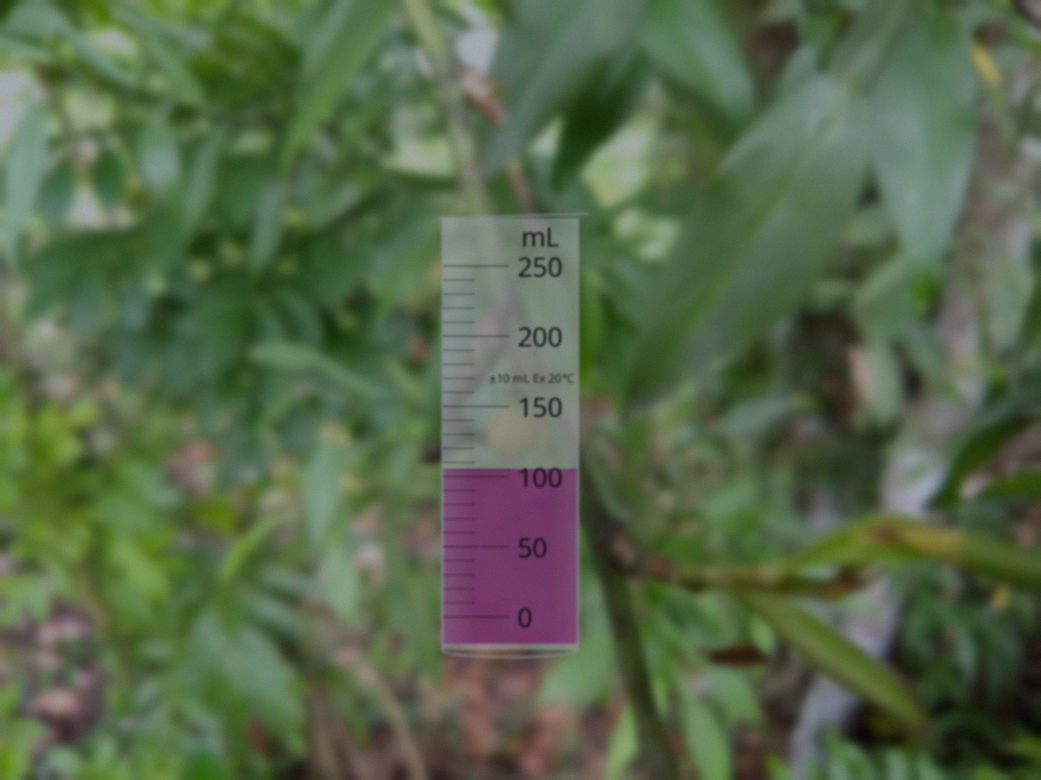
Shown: 105 mL
